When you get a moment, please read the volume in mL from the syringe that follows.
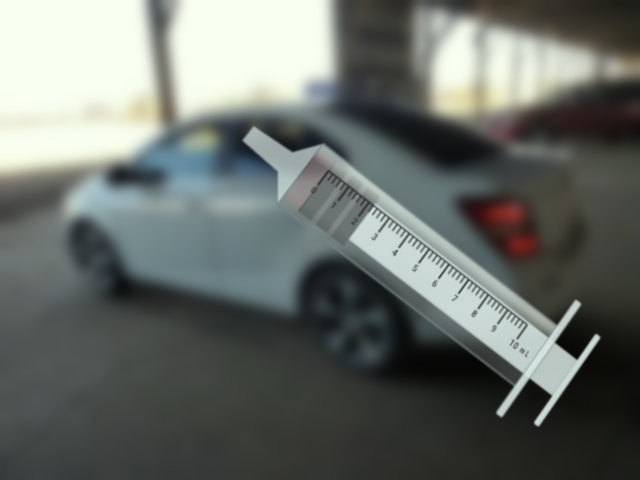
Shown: 0 mL
